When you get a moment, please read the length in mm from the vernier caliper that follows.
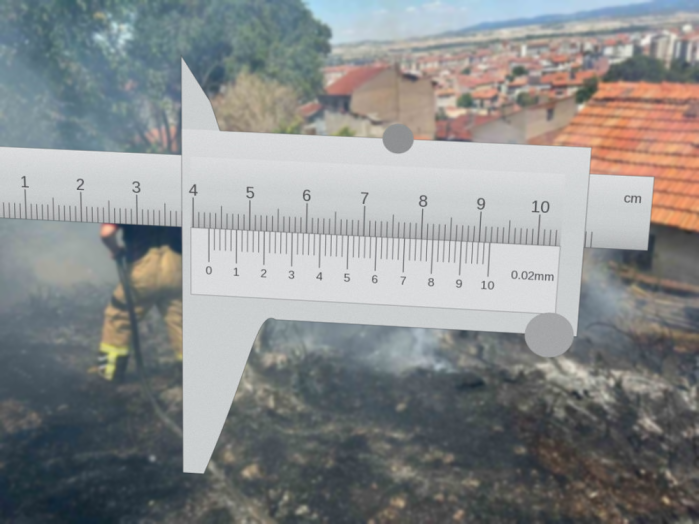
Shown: 42.8 mm
